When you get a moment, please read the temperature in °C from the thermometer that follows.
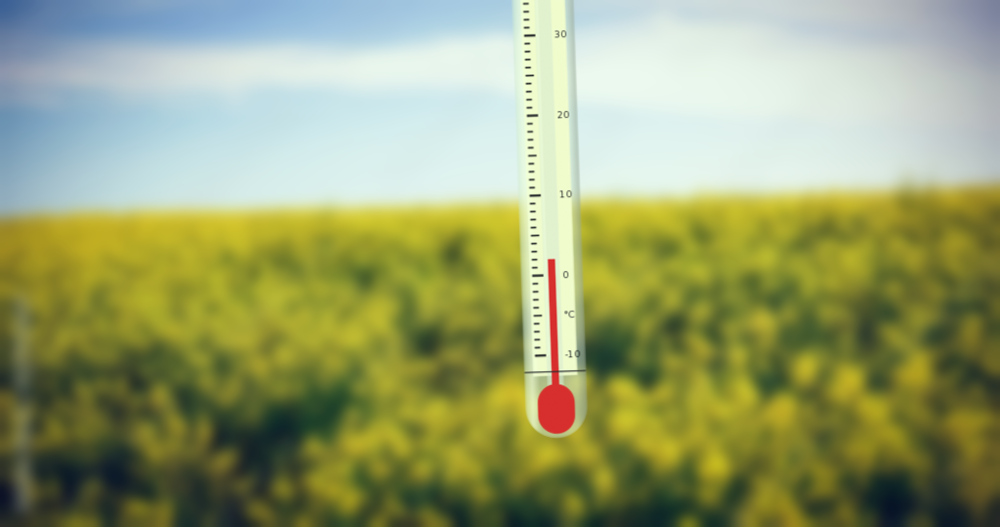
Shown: 2 °C
